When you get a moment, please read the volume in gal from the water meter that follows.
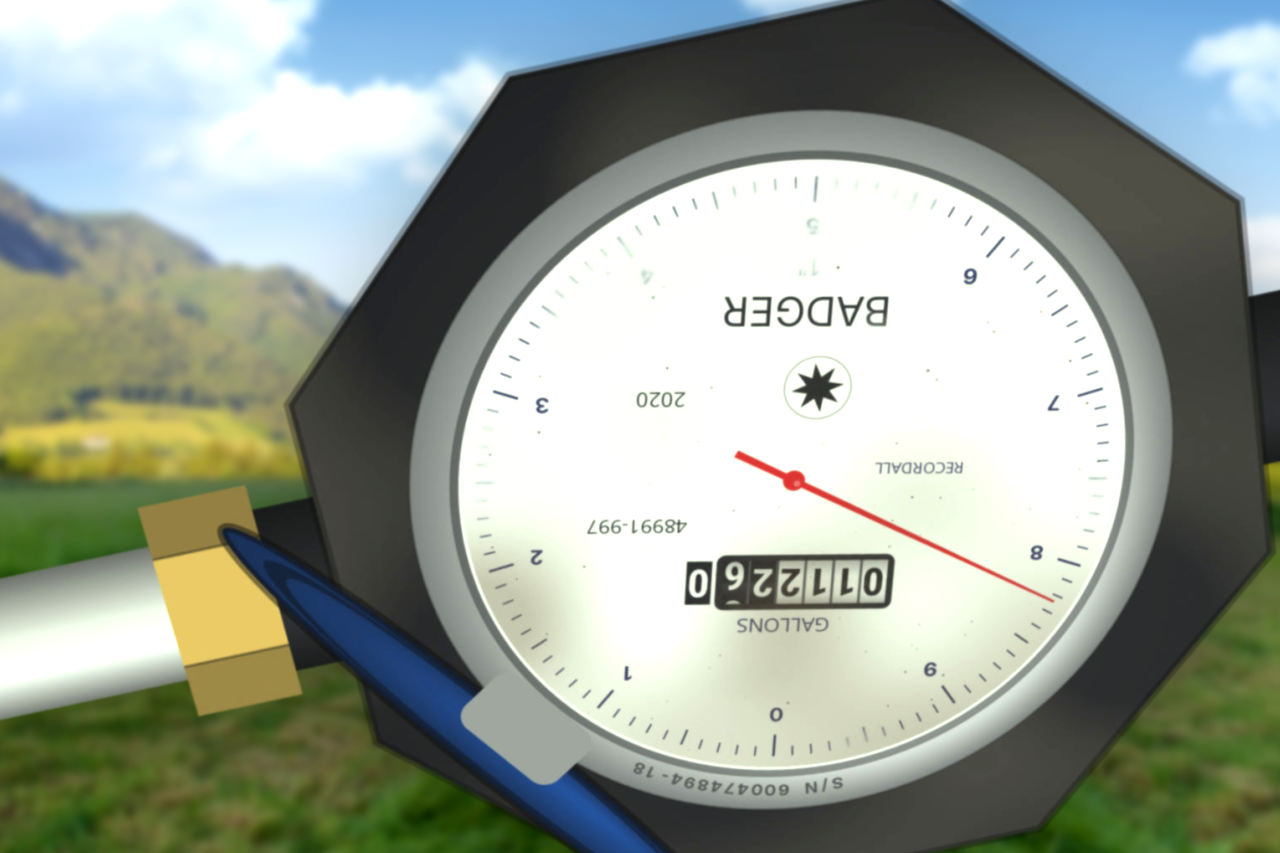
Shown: 112258.2 gal
